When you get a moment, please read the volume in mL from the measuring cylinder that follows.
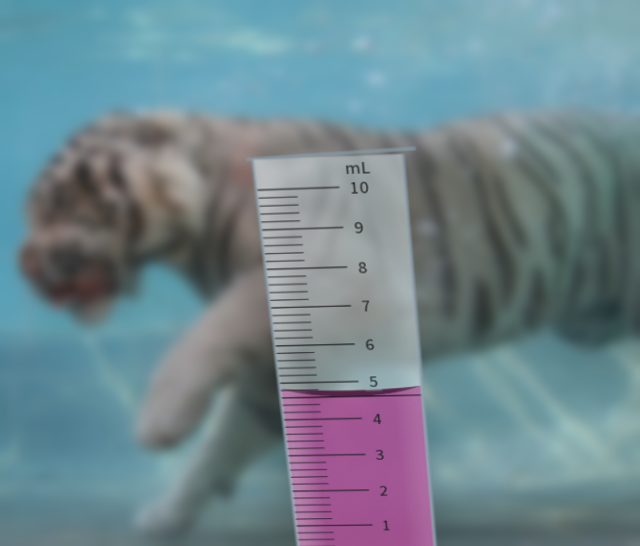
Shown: 4.6 mL
